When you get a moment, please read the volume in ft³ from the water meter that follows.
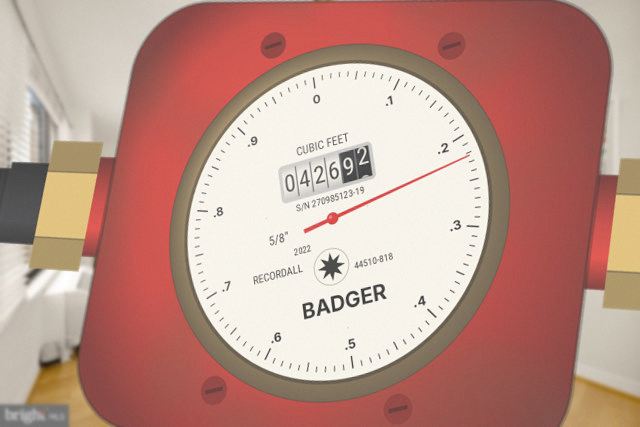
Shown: 42692.22 ft³
